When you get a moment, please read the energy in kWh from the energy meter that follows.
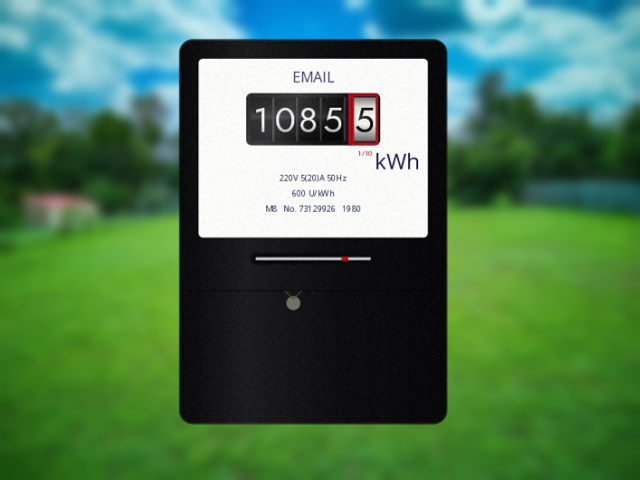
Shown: 1085.5 kWh
